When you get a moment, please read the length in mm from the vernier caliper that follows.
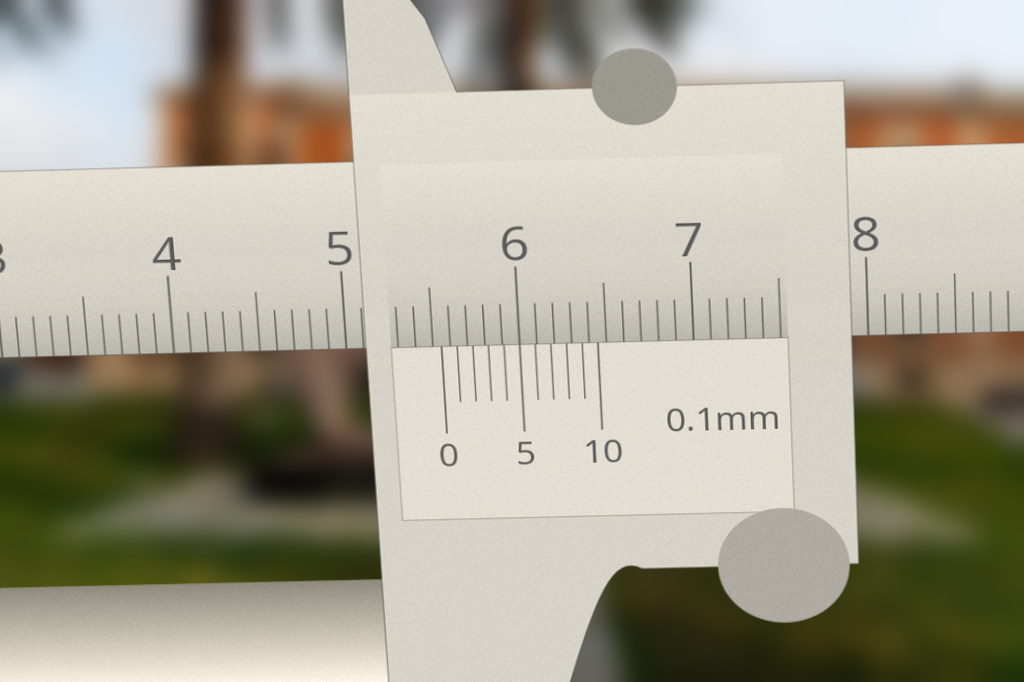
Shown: 55.5 mm
